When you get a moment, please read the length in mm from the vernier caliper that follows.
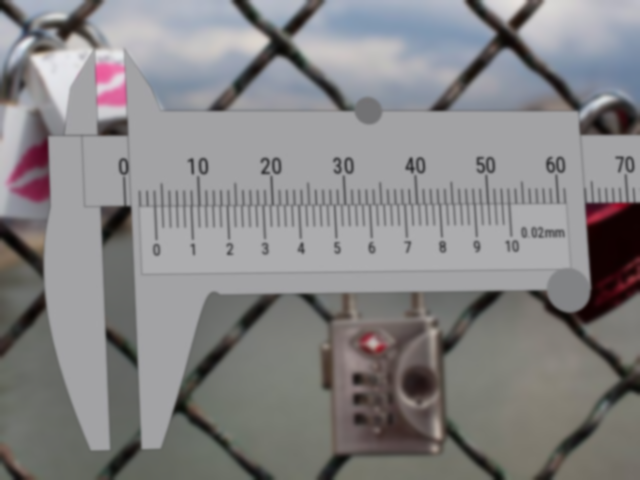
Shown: 4.0 mm
